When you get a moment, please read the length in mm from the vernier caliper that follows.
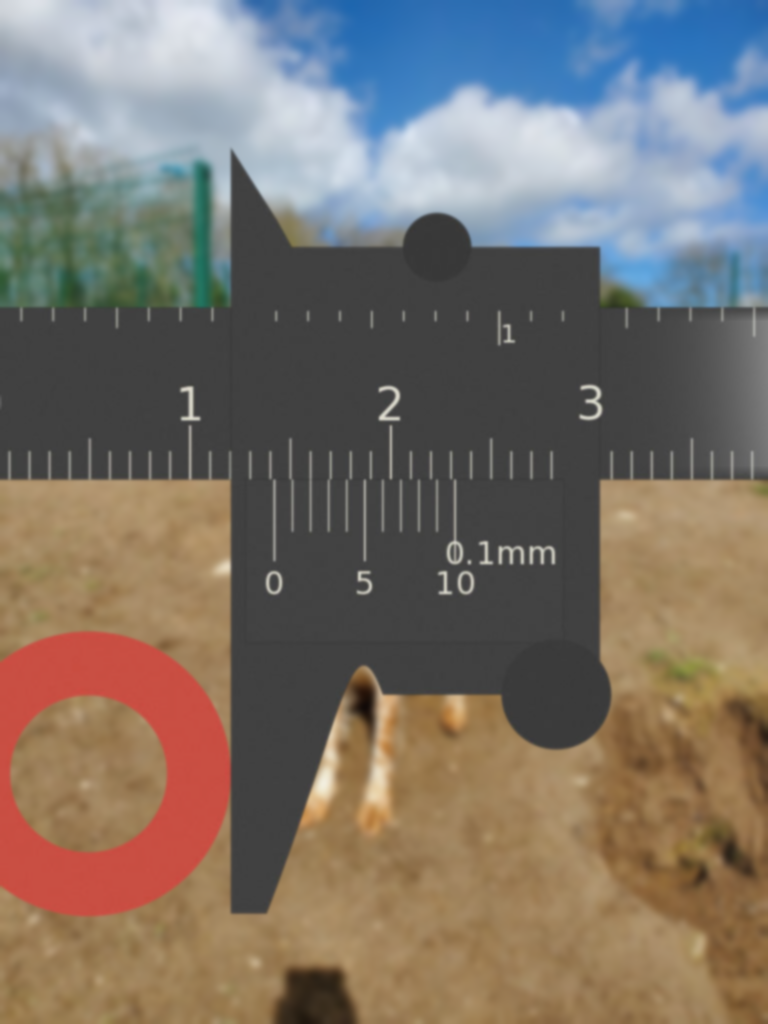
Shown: 14.2 mm
